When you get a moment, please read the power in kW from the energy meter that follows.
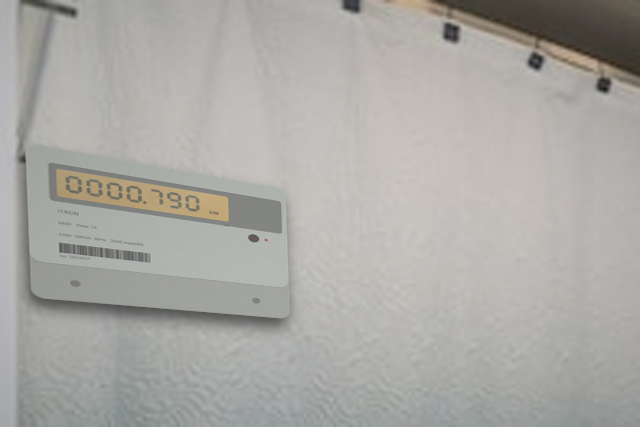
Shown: 0.790 kW
